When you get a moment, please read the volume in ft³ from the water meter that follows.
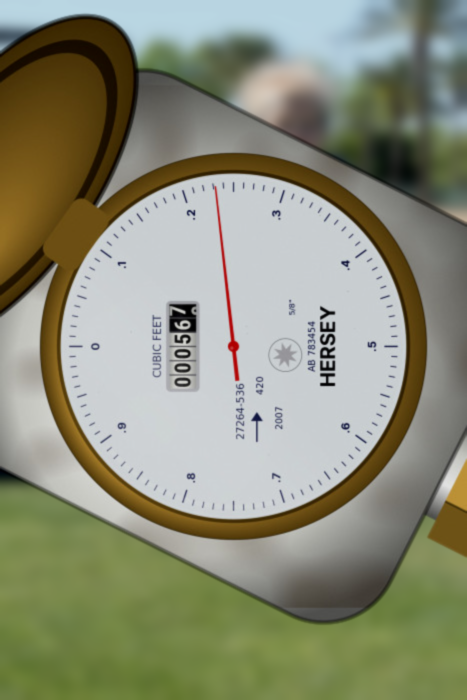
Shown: 567.23 ft³
